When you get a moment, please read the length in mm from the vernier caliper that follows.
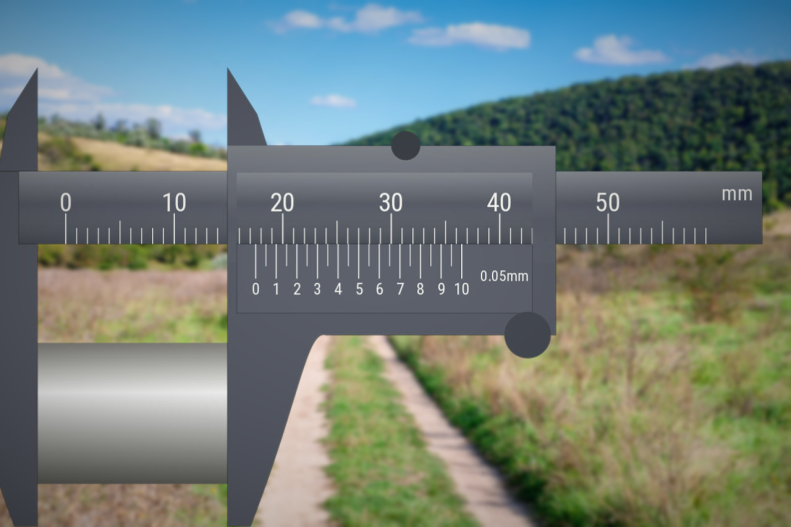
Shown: 17.5 mm
